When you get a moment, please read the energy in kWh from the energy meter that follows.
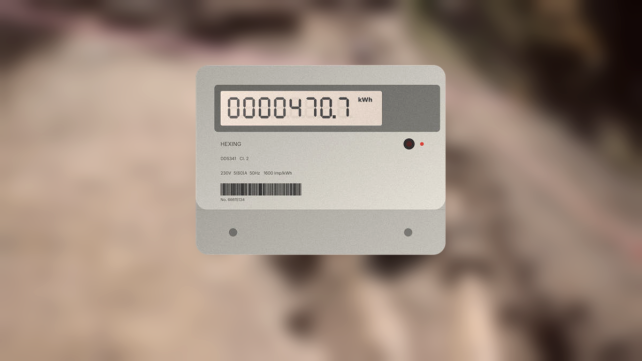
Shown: 470.7 kWh
